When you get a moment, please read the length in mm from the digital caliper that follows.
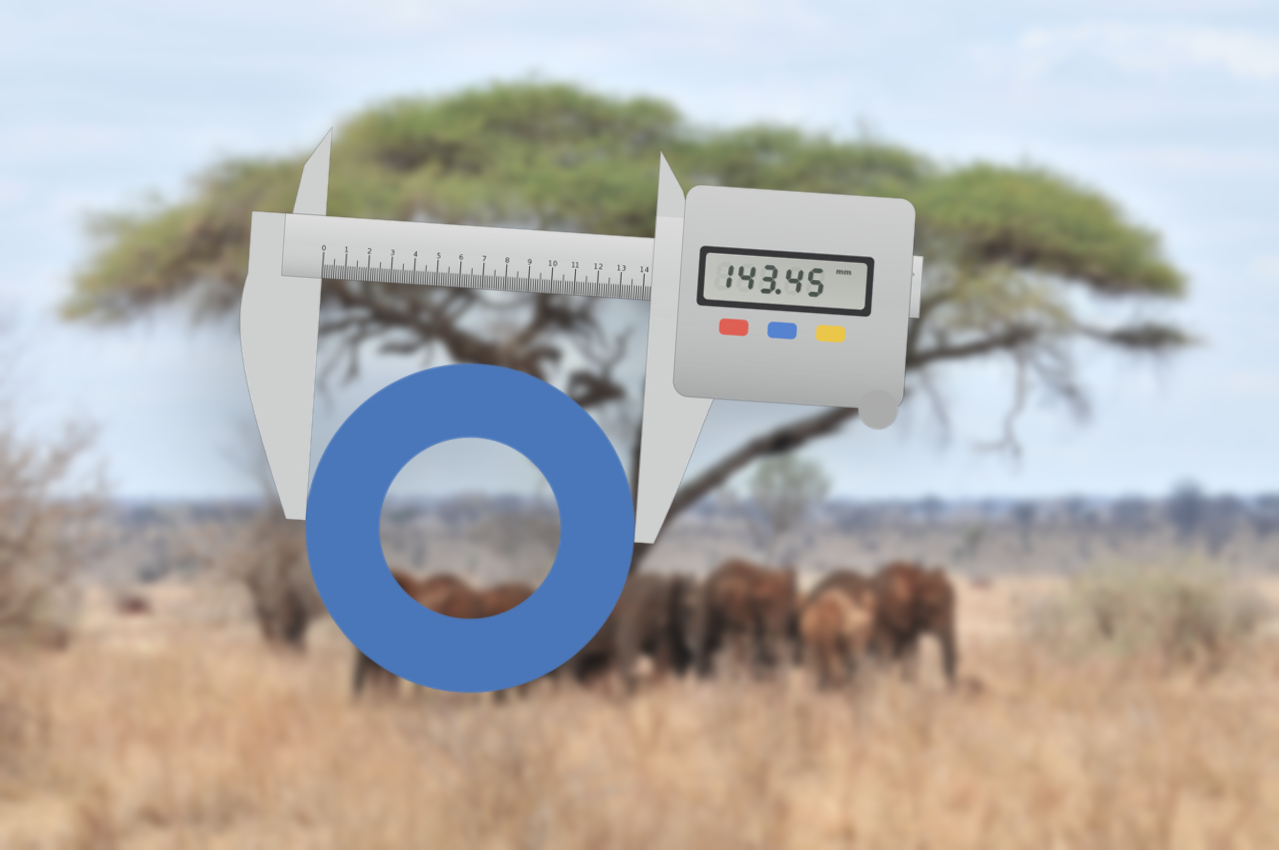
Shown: 143.45 mm
